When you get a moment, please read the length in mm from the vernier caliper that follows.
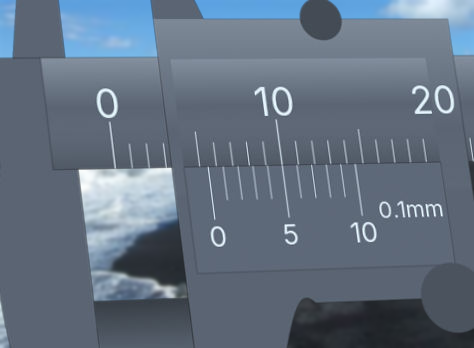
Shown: 5.5 mm
